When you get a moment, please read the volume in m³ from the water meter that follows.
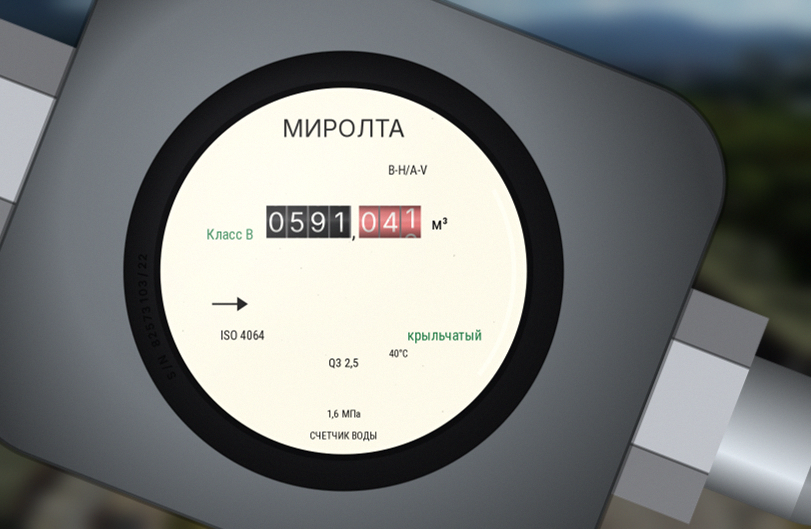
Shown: 591.041 m³
